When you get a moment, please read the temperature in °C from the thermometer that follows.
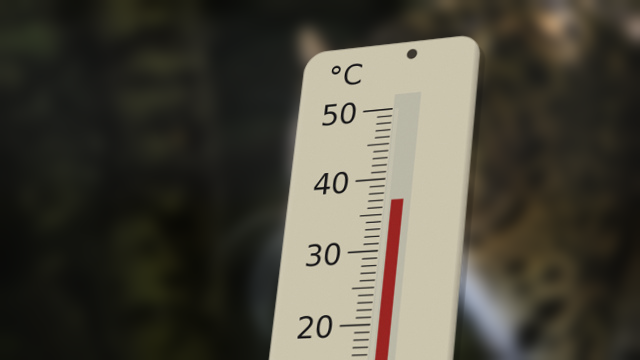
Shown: 37 °C
